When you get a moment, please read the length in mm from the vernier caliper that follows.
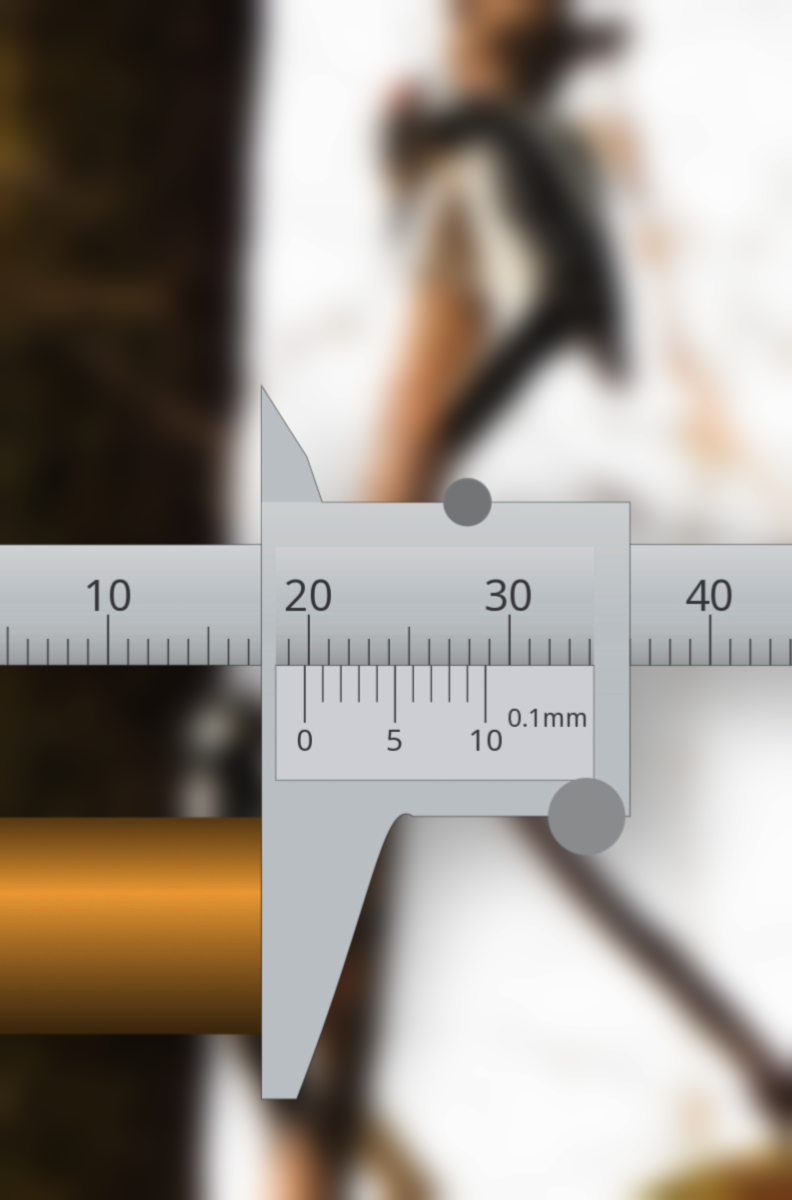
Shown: 19.8 mm
